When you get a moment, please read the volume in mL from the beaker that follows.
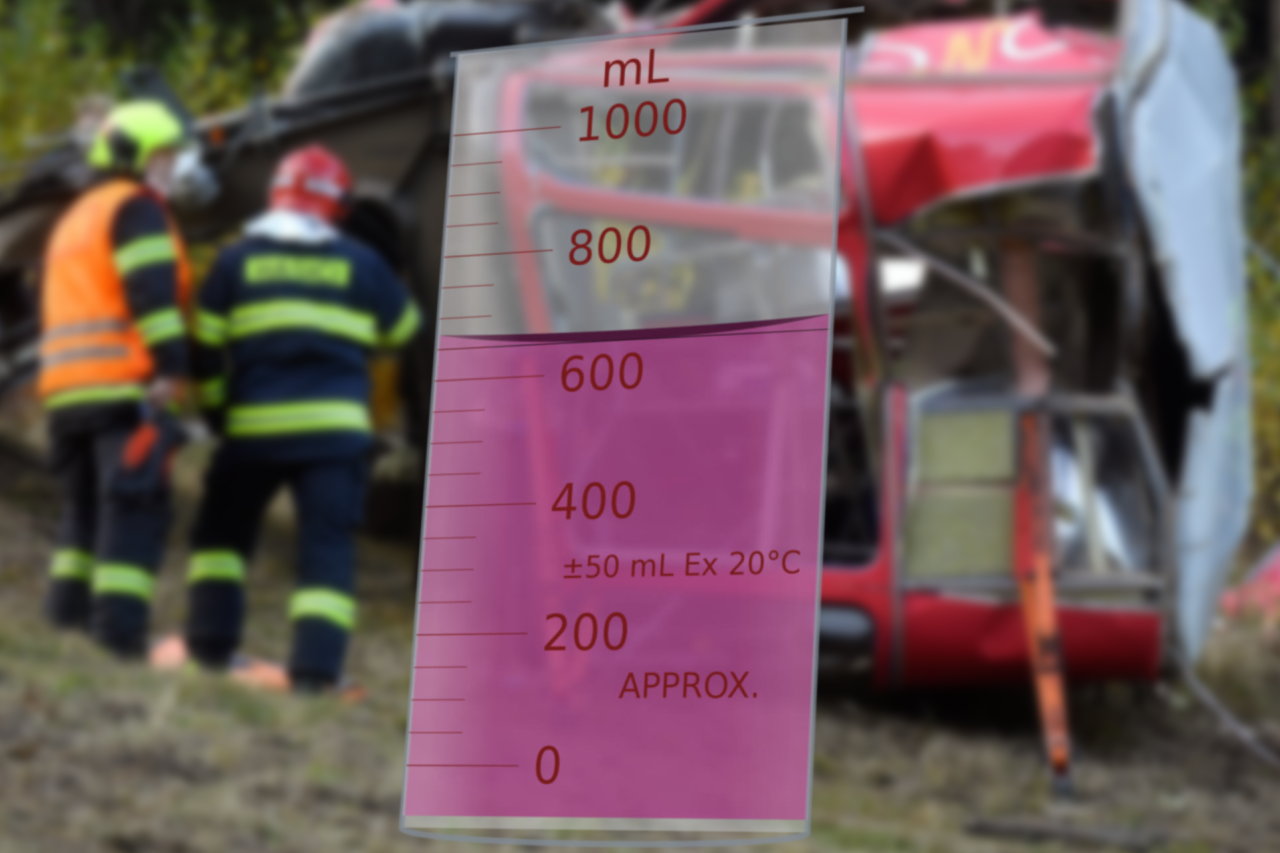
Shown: 650 mL
